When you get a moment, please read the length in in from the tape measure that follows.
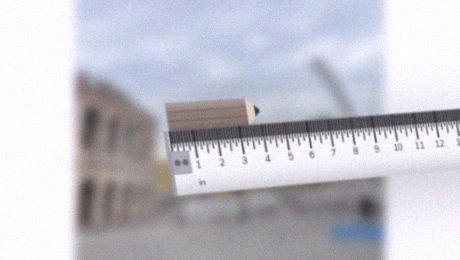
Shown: 4 in
